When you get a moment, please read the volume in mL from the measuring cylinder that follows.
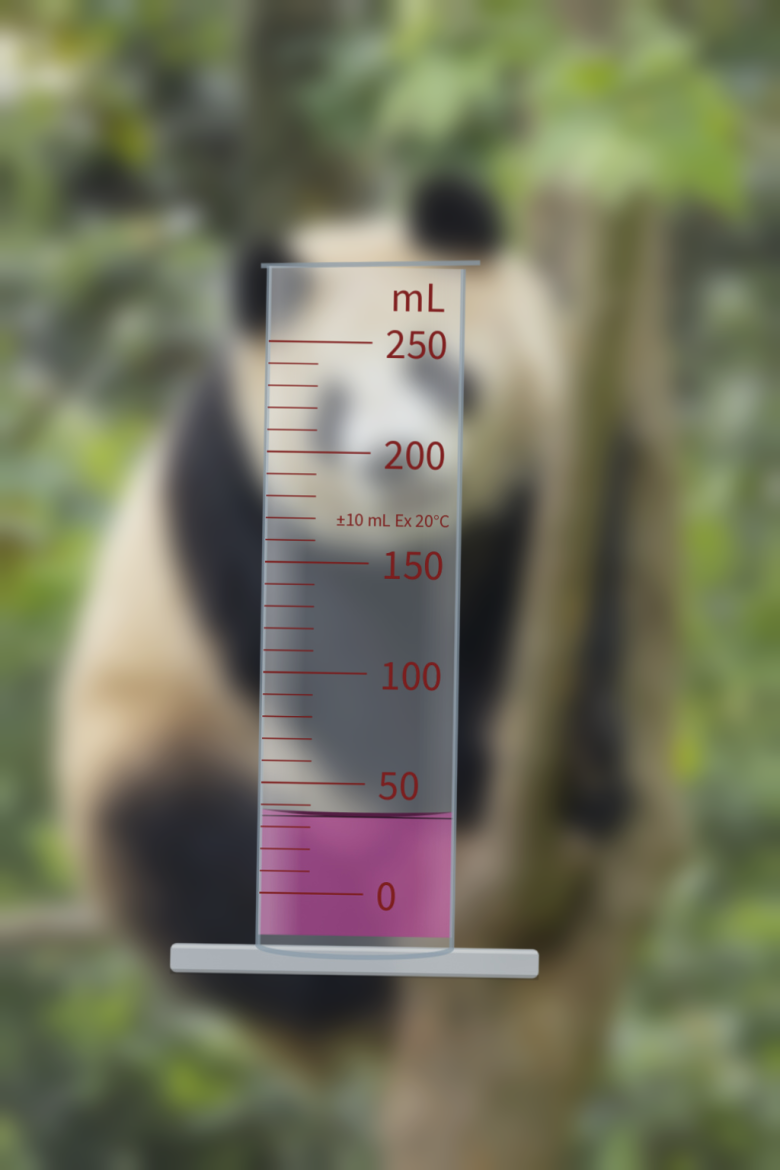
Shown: 35 mL
